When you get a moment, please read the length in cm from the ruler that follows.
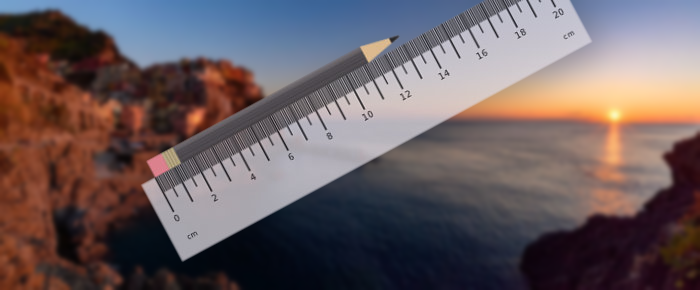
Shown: 13 cm
